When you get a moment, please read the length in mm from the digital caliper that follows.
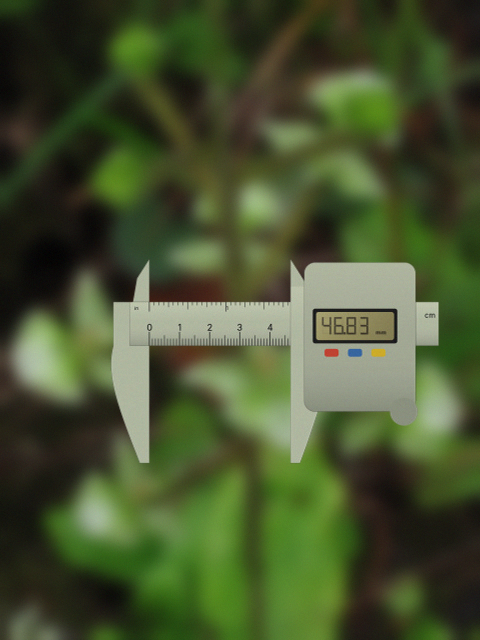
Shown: 46.83 mm
